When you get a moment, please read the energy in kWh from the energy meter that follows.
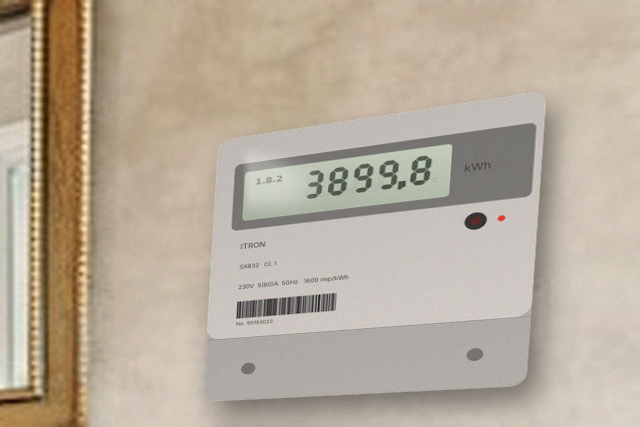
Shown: 3899.8 kWh
